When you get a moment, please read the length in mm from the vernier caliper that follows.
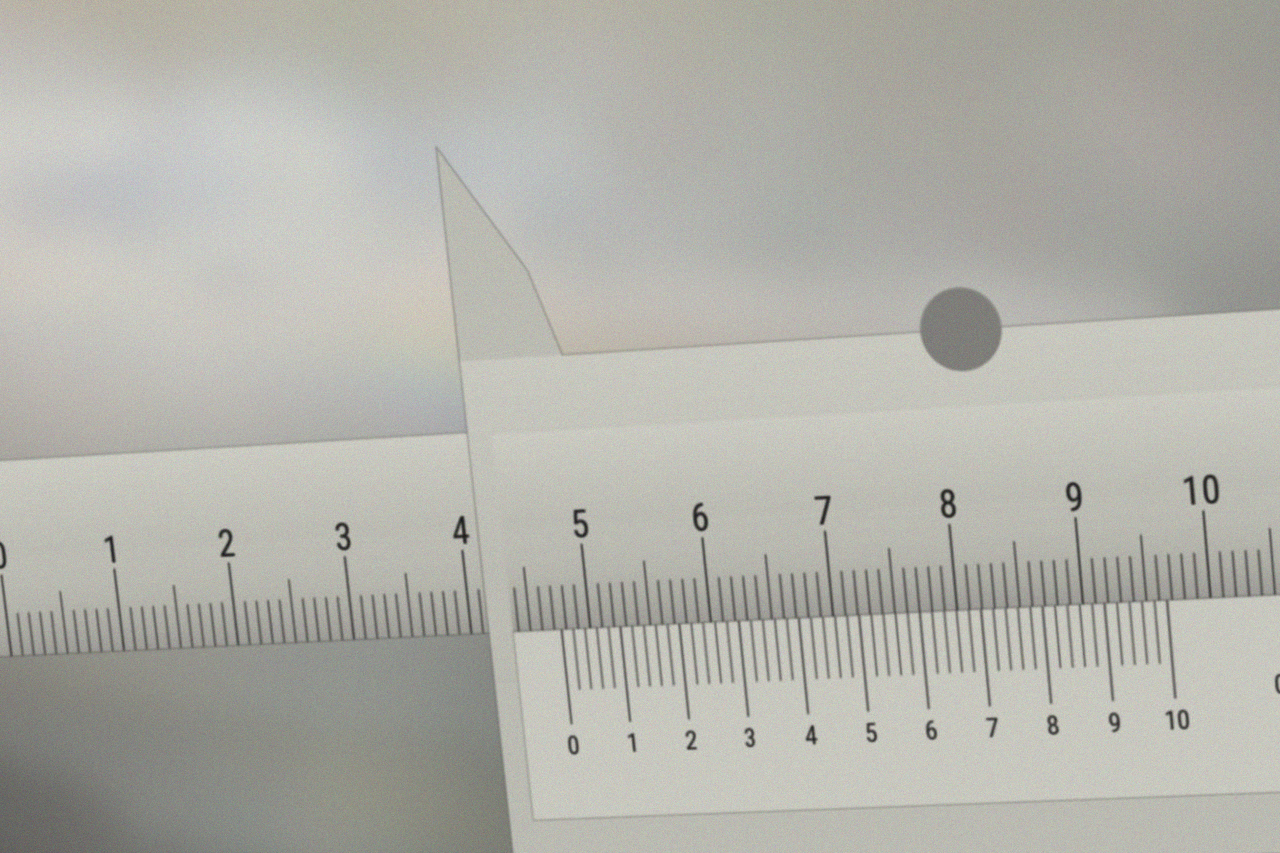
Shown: 47.6 mm
